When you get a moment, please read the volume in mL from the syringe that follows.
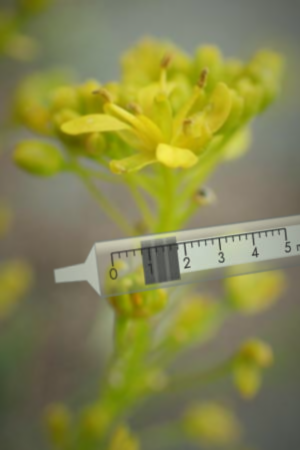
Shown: 0.8 mL
